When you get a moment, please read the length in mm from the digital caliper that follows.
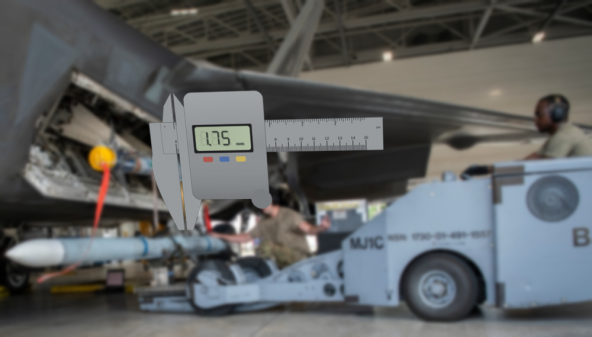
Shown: 1.75 mm
